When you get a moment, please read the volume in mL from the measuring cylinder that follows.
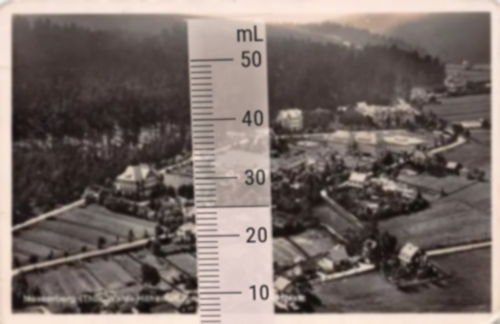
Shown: 25 mL
